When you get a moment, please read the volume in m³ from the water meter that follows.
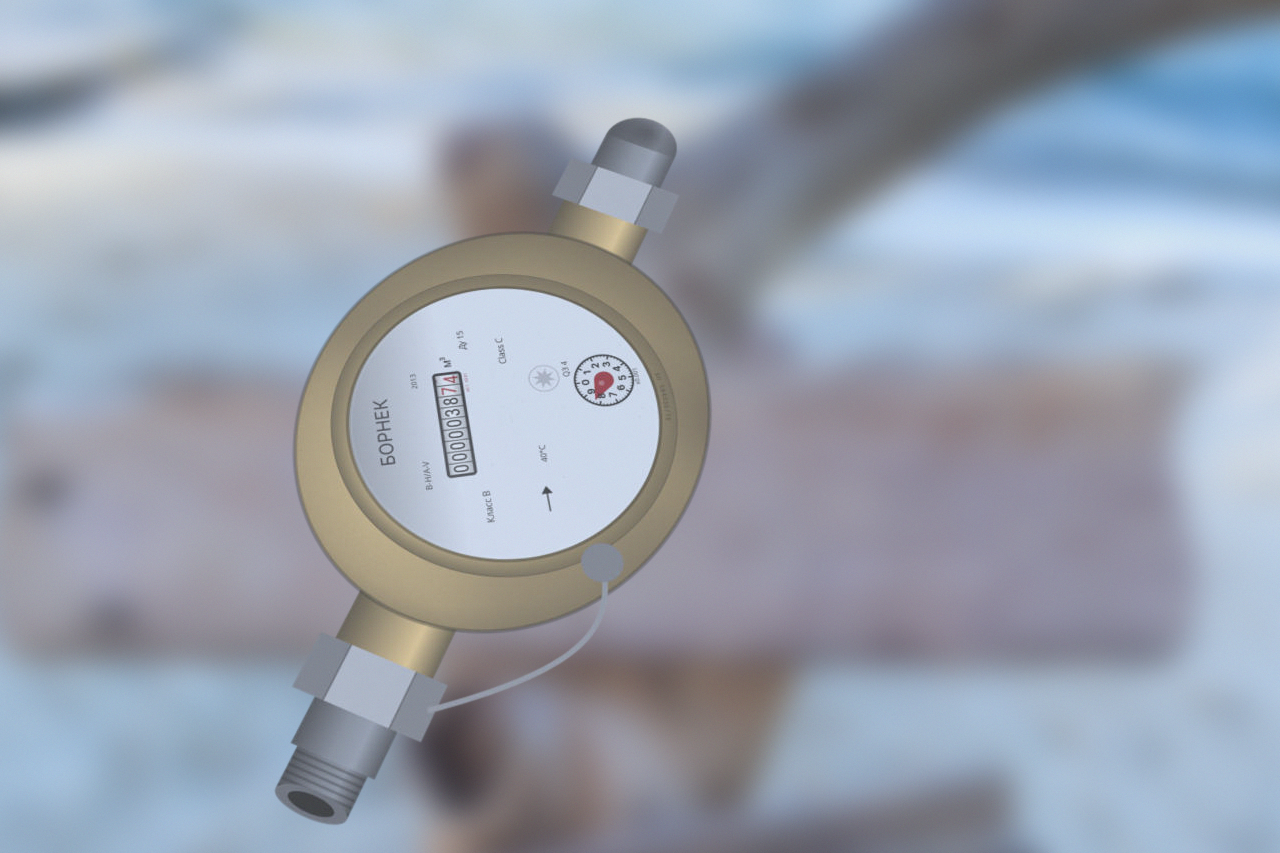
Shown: 38.738 m³
